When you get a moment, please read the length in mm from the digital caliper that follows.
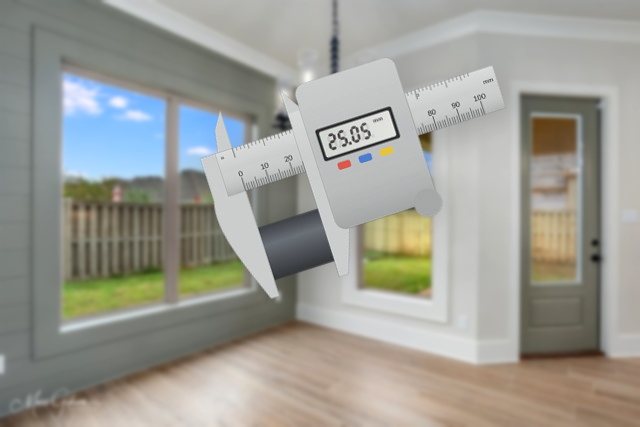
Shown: 25.05 mm
